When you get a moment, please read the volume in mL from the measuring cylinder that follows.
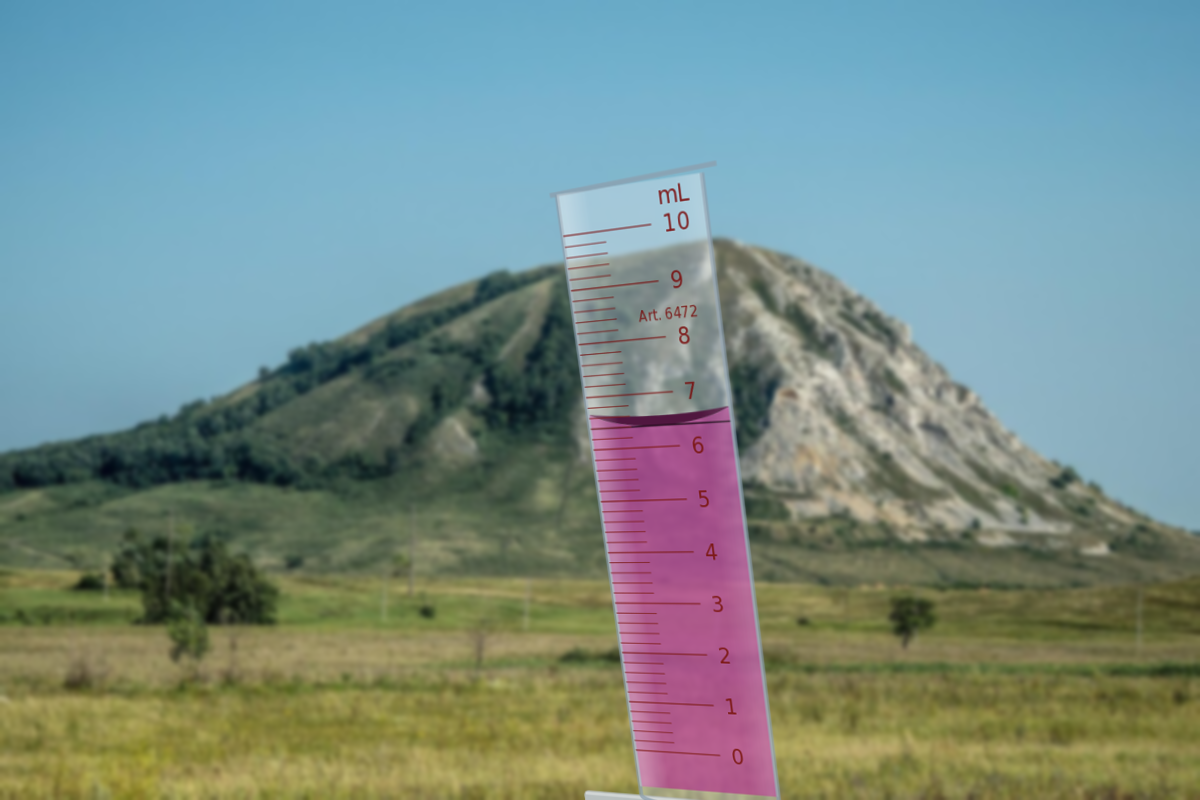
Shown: 6.4 mL
